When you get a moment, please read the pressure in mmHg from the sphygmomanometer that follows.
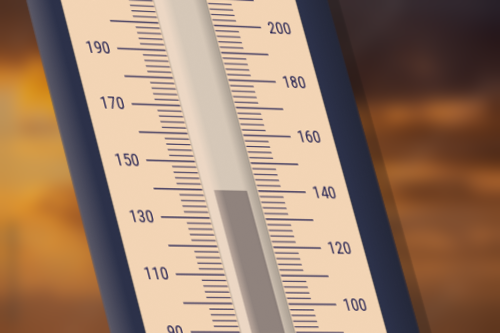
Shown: 140 mmHg
